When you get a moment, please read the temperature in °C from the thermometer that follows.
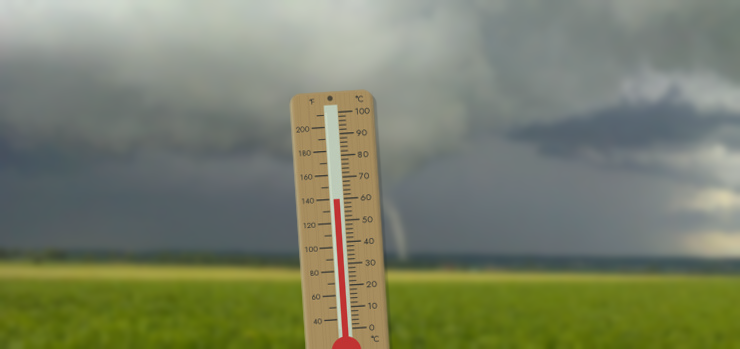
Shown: 60 °C
